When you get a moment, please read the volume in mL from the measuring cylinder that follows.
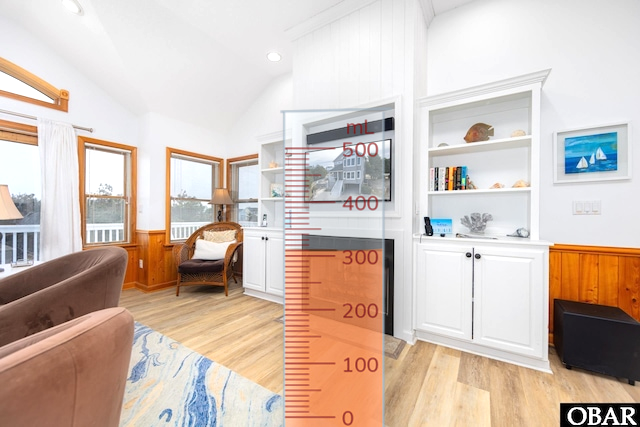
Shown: 310 mL
